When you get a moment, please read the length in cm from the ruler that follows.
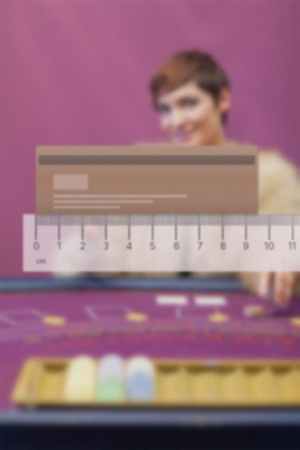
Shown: 9.5 cm
